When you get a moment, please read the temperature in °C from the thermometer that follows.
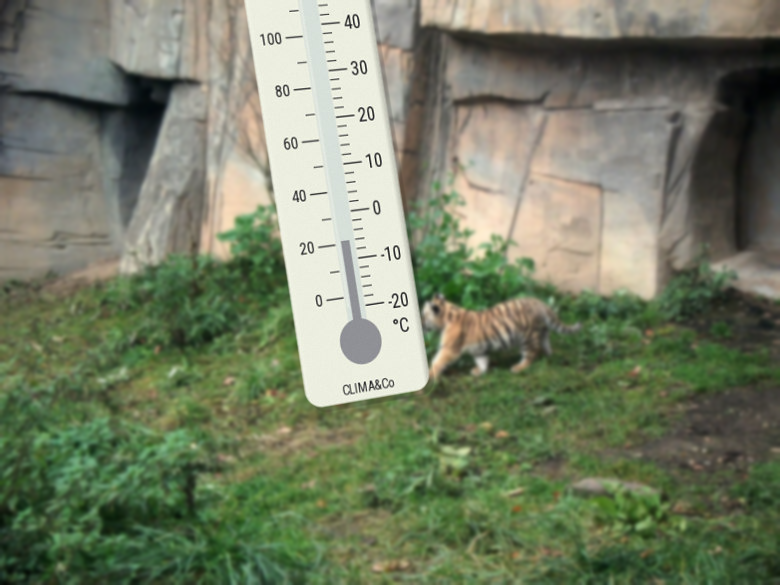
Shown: -6 °C
